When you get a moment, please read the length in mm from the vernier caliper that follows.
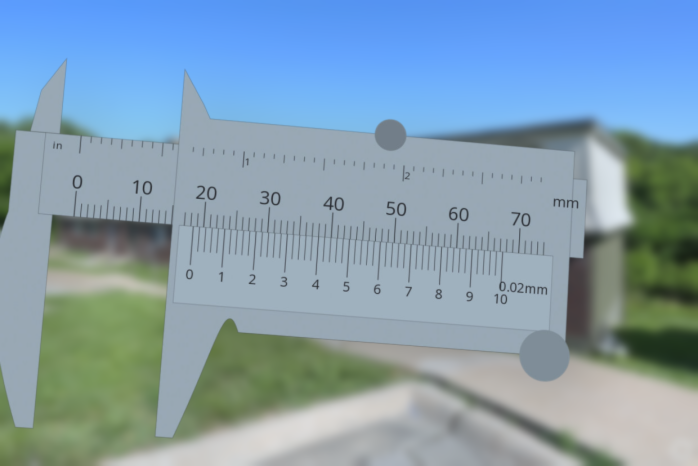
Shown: 18.4 mm
